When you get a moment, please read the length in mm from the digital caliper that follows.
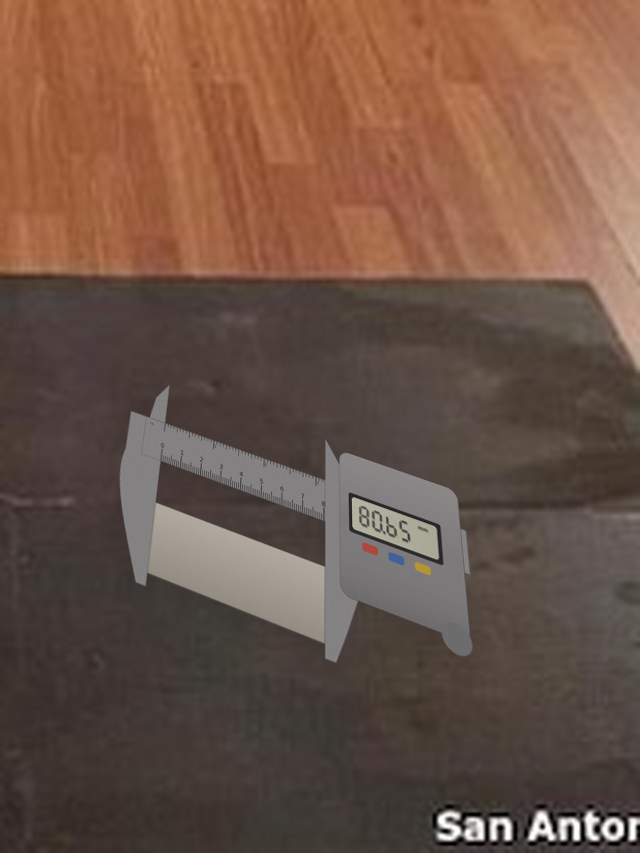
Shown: 80.65 mm
